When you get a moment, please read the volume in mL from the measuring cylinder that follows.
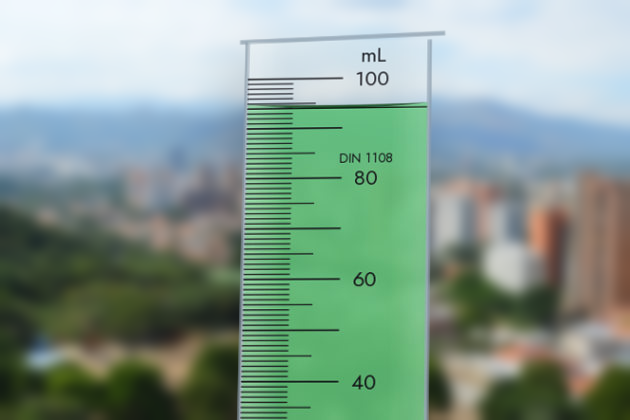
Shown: 94 mL
